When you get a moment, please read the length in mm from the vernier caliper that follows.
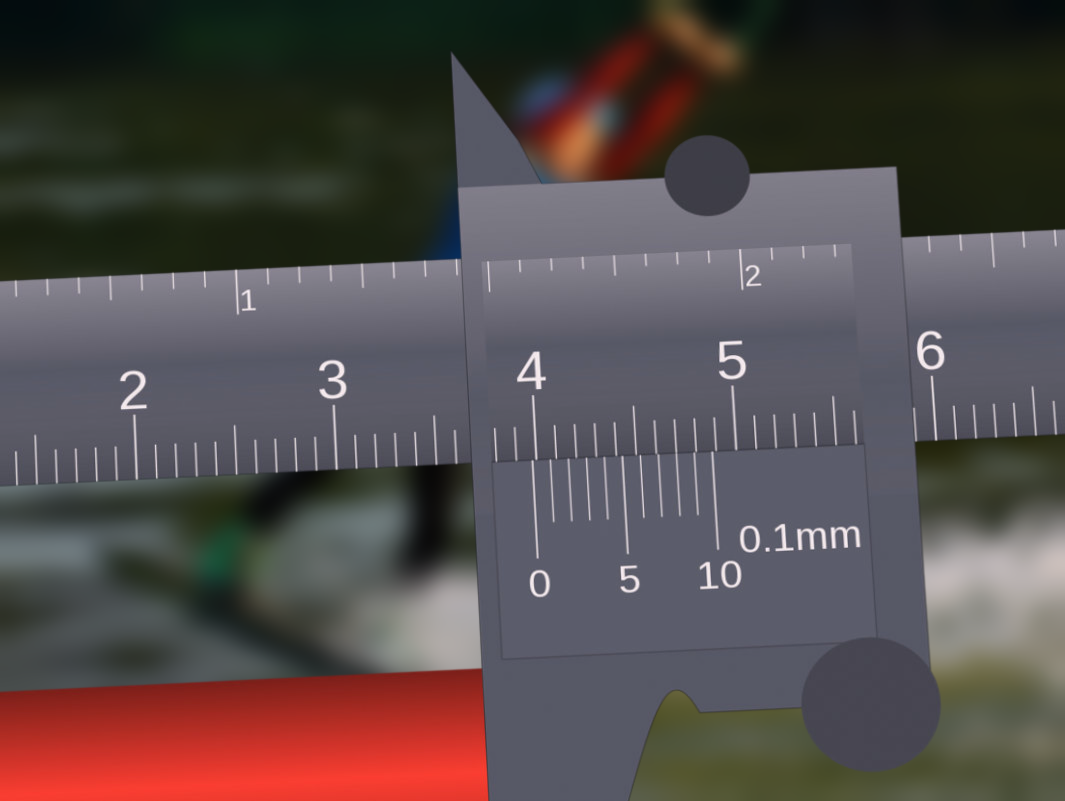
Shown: 39.8 mm
